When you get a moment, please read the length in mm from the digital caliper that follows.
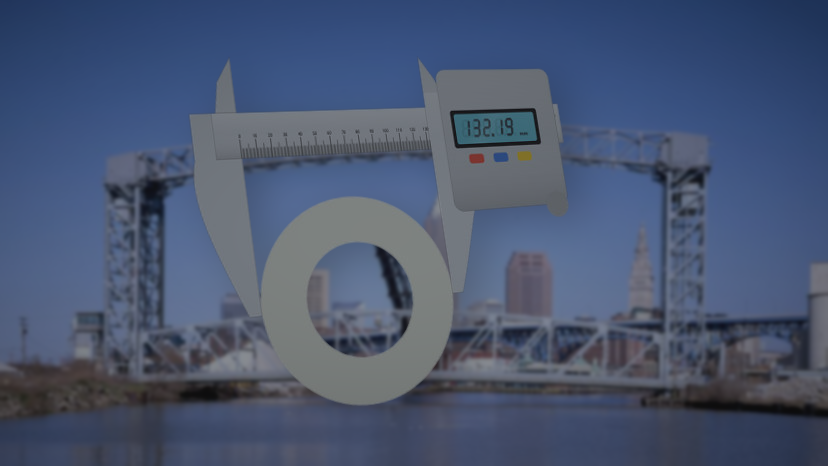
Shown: 132.19 mm
